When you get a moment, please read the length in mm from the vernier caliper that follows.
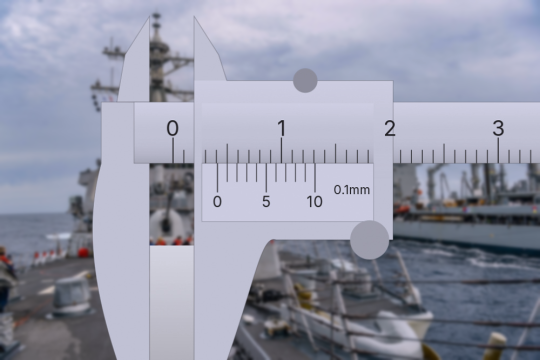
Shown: 4.1 mm
